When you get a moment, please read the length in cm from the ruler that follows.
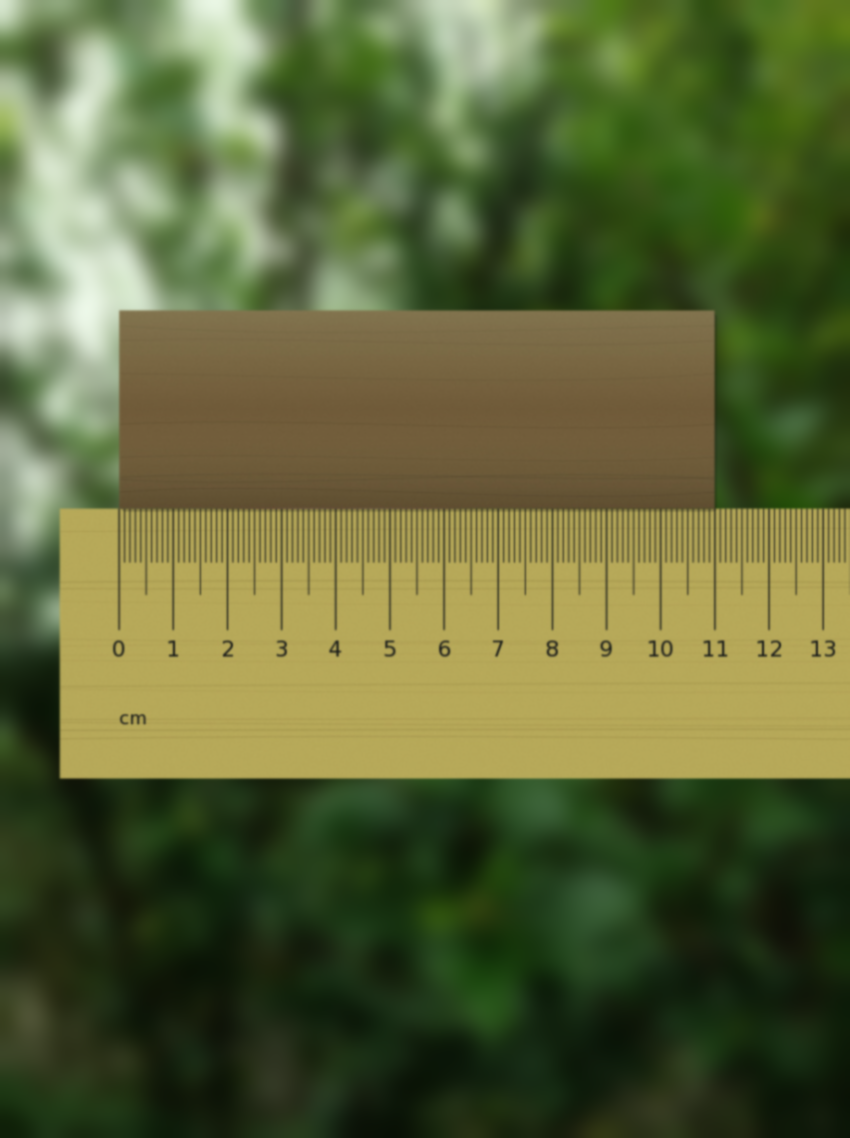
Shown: 11 cm
